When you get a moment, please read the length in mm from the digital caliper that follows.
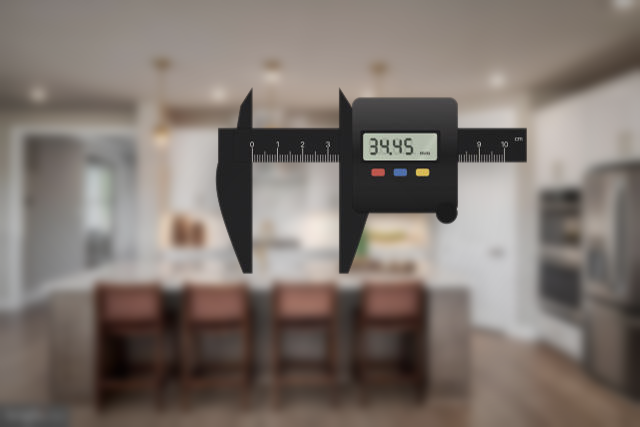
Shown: 34.45 mm
